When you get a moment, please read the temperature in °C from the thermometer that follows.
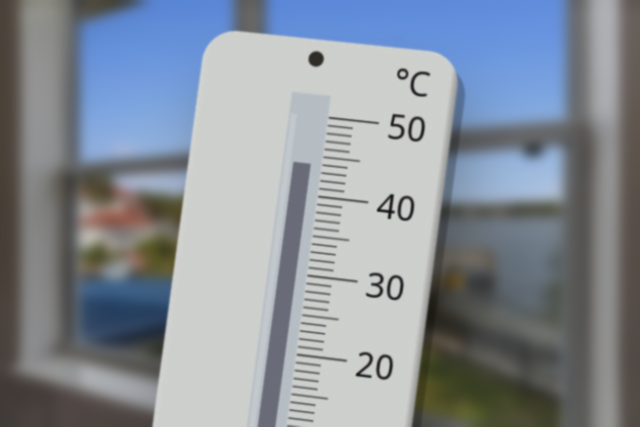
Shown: 44 °C
